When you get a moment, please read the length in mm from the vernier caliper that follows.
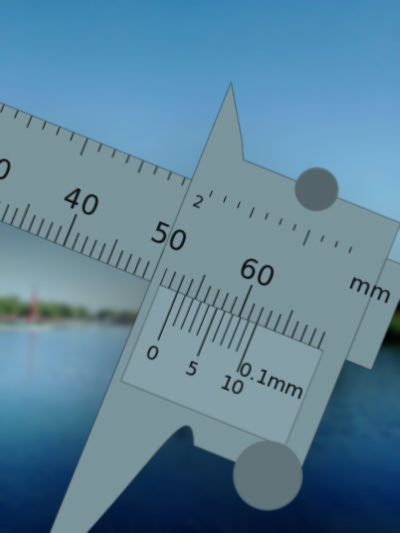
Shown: 53.0 mm
